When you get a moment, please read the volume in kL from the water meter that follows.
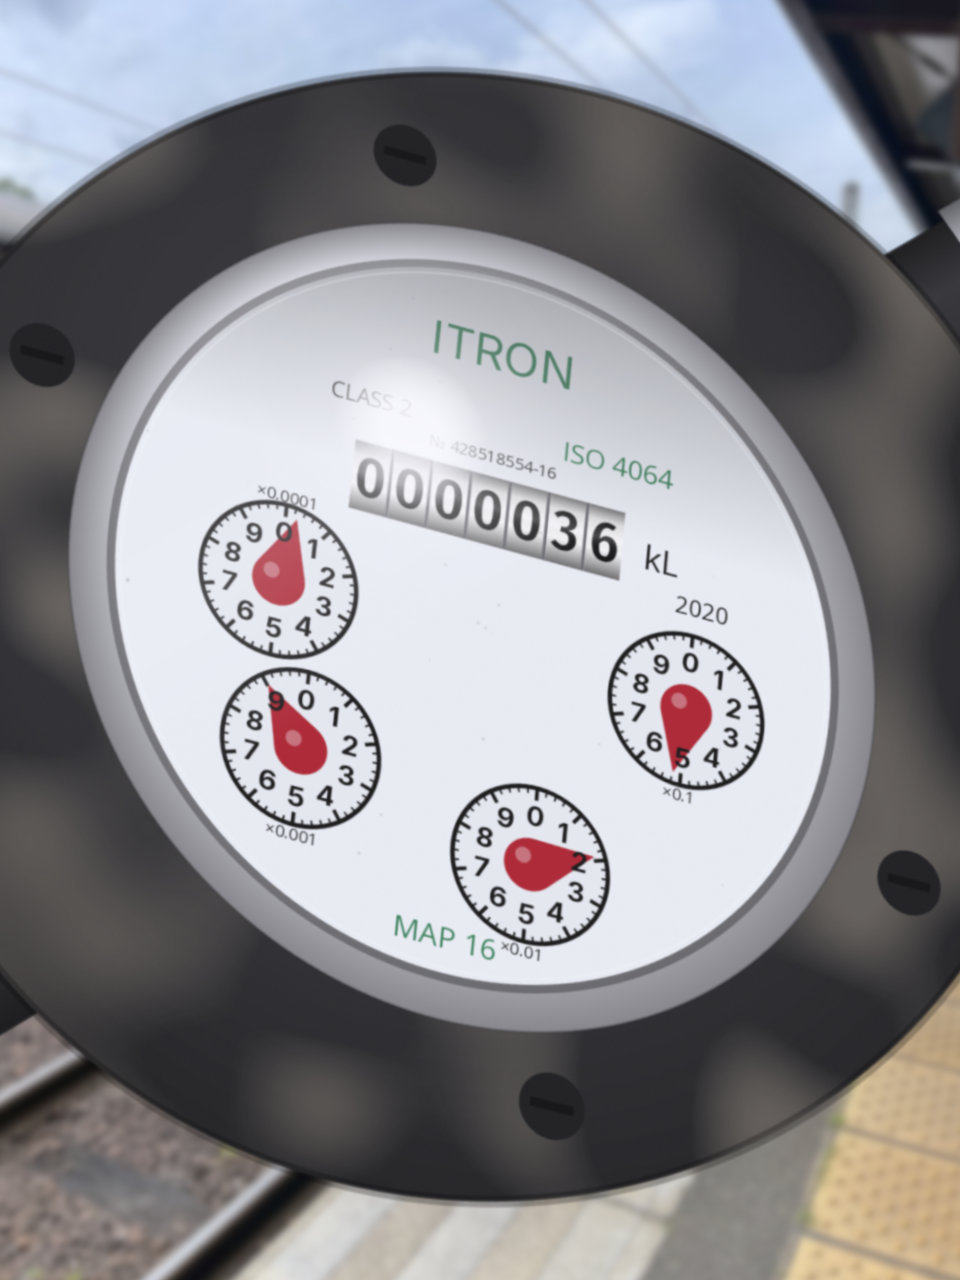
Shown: 36.5190 kL
